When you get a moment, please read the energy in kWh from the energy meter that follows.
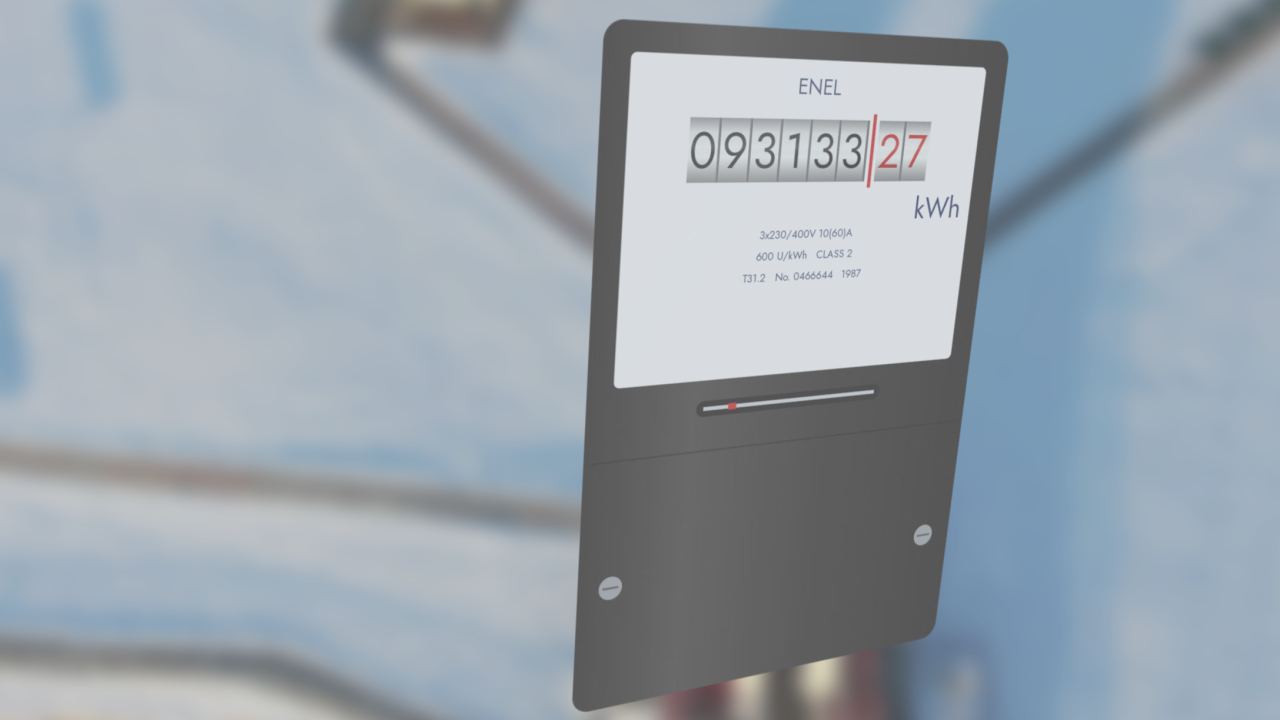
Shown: 93133.27 kWh
